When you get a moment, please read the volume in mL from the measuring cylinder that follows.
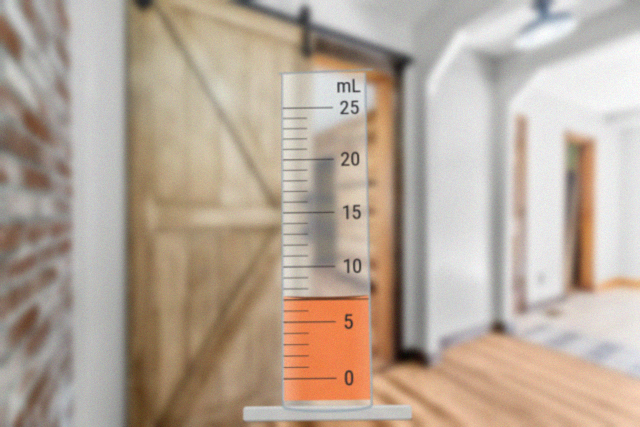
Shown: 7 mL
